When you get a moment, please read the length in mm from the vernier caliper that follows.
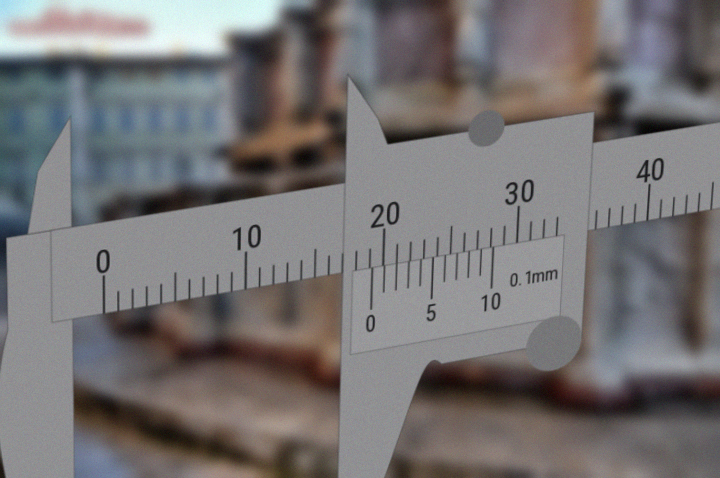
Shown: 19.2 mm
